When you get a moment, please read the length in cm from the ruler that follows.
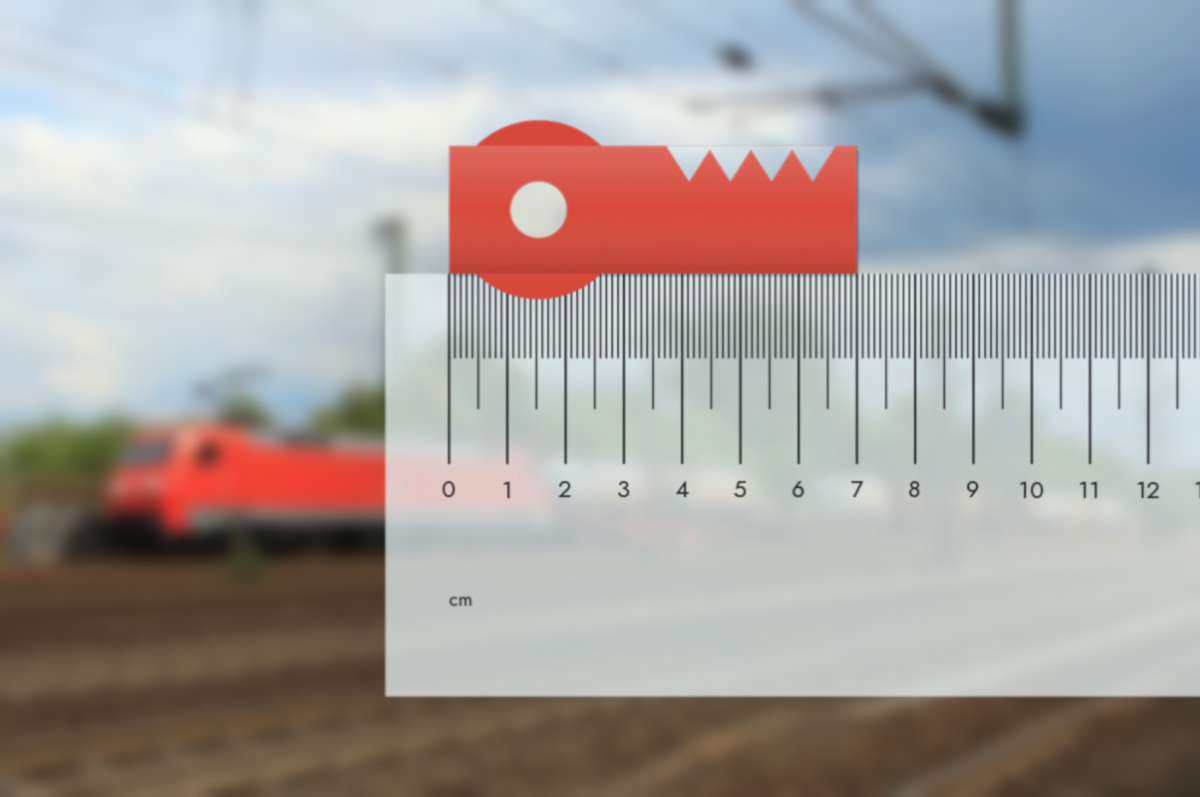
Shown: 7 cm
